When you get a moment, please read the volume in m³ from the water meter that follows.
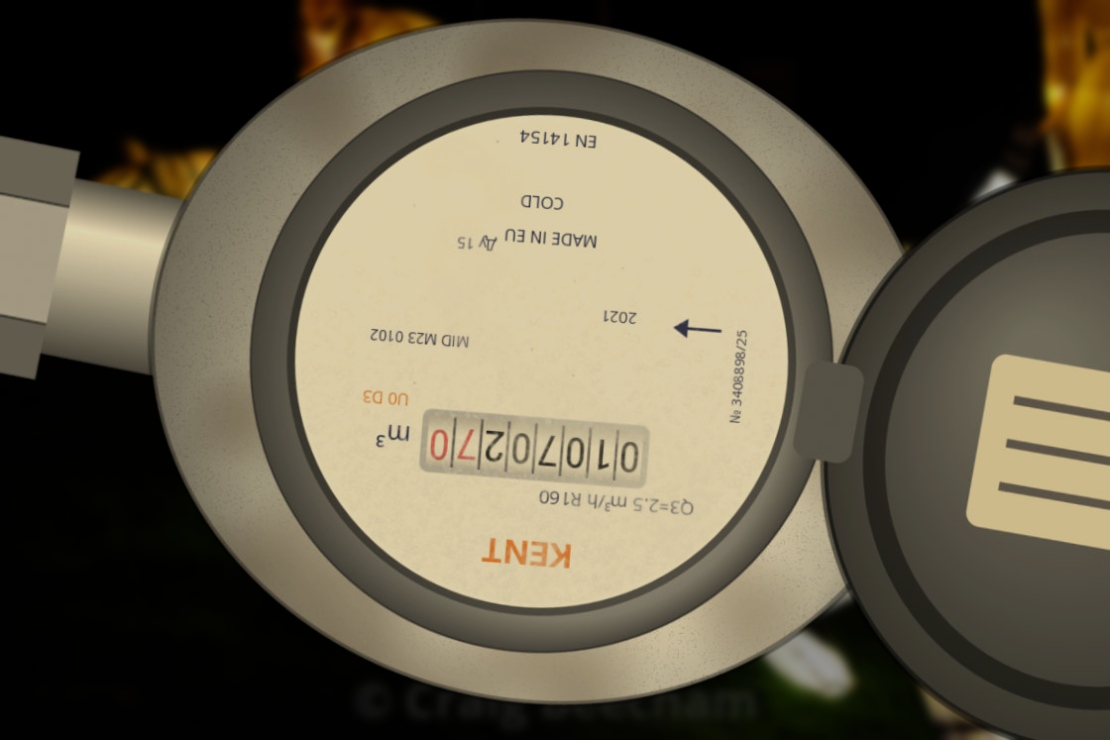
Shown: 10702.70 m³
